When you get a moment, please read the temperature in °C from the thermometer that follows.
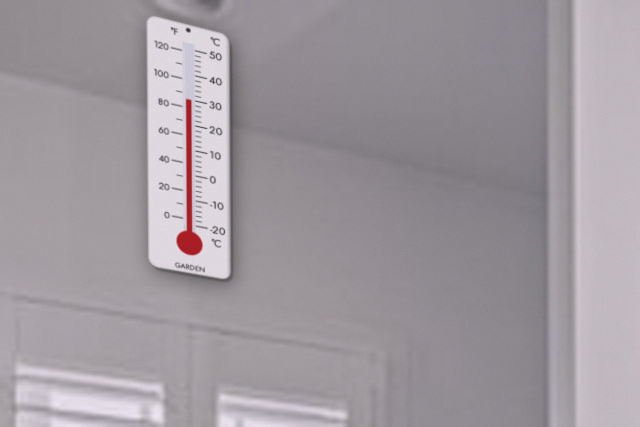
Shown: 30 °C
